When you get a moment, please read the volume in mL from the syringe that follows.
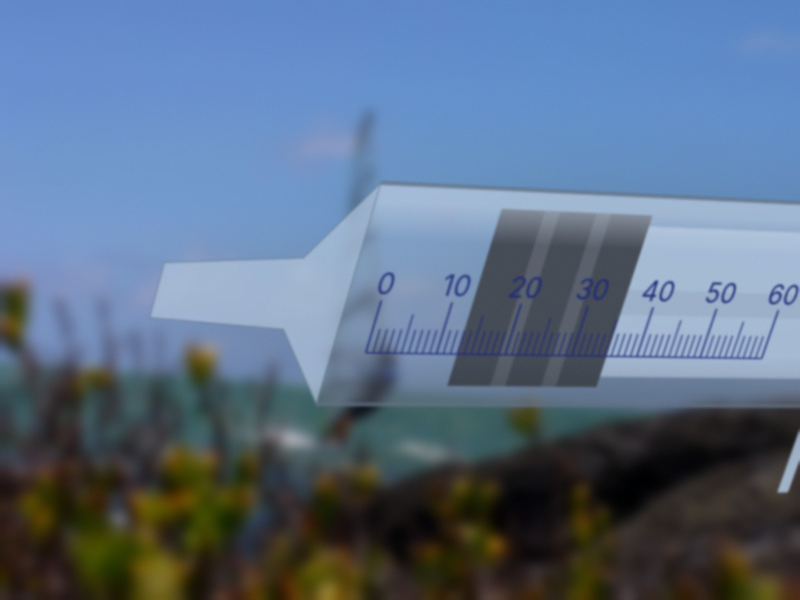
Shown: 13 mL
